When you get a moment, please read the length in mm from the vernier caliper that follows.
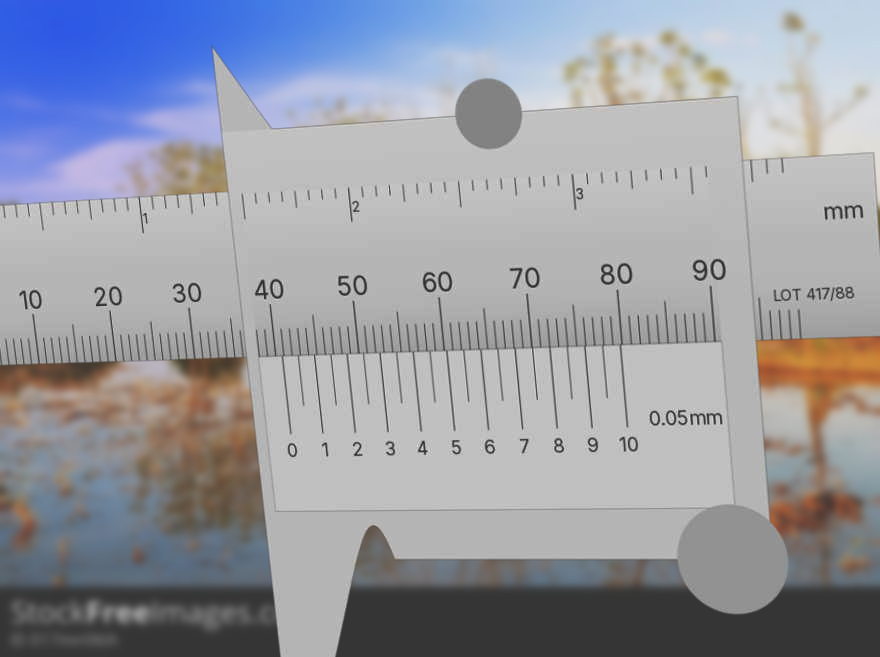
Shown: 40.8 mm
